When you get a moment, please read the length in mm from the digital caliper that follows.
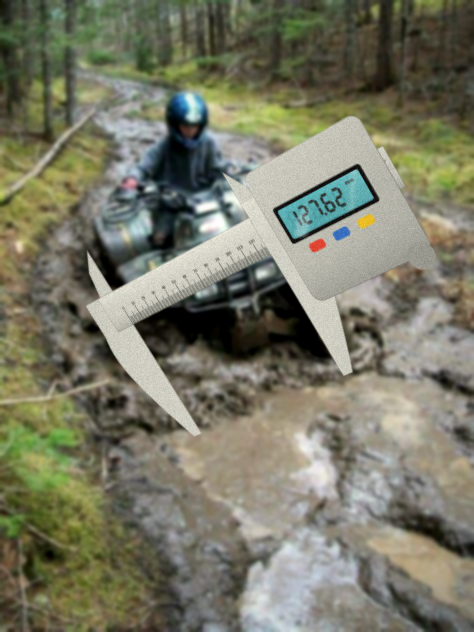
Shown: 127.62 mm
